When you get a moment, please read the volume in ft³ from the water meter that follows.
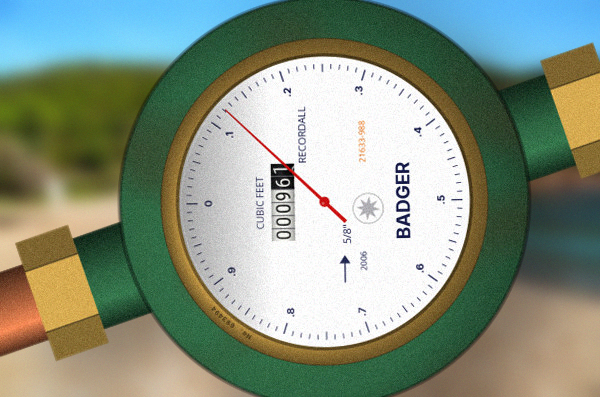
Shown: 961.12 ft³
